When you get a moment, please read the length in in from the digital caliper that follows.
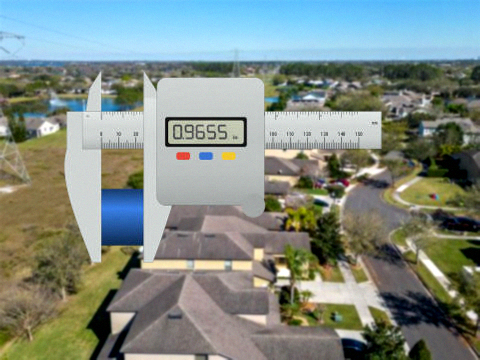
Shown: 0.9655 in
